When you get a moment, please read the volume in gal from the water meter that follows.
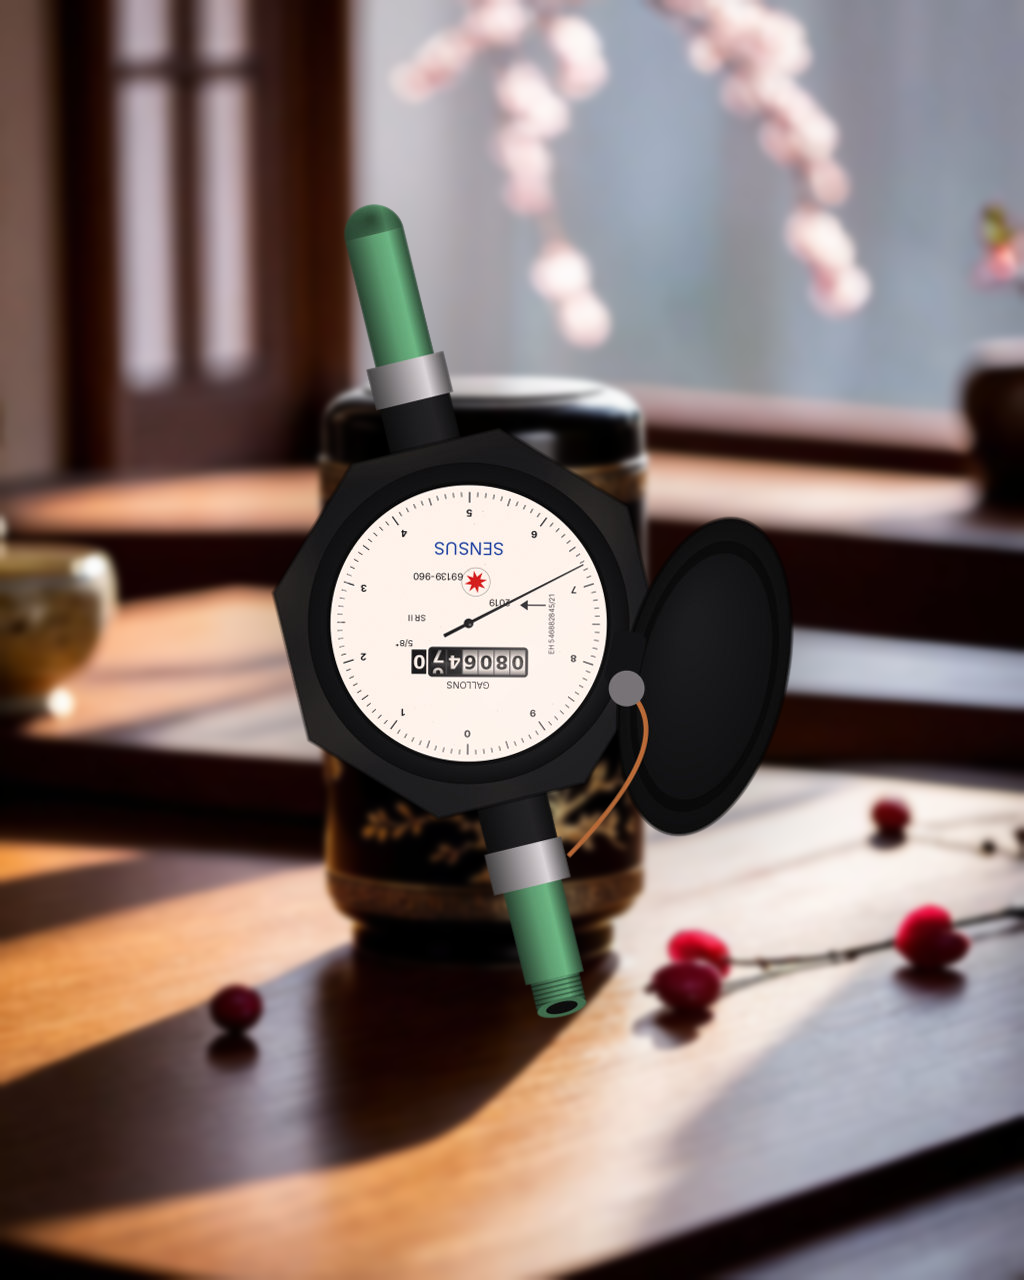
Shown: 806466.7 gal
